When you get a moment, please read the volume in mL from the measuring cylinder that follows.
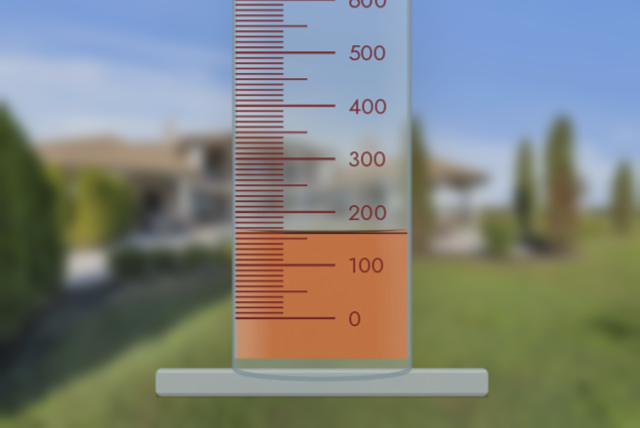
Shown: 160 mL
